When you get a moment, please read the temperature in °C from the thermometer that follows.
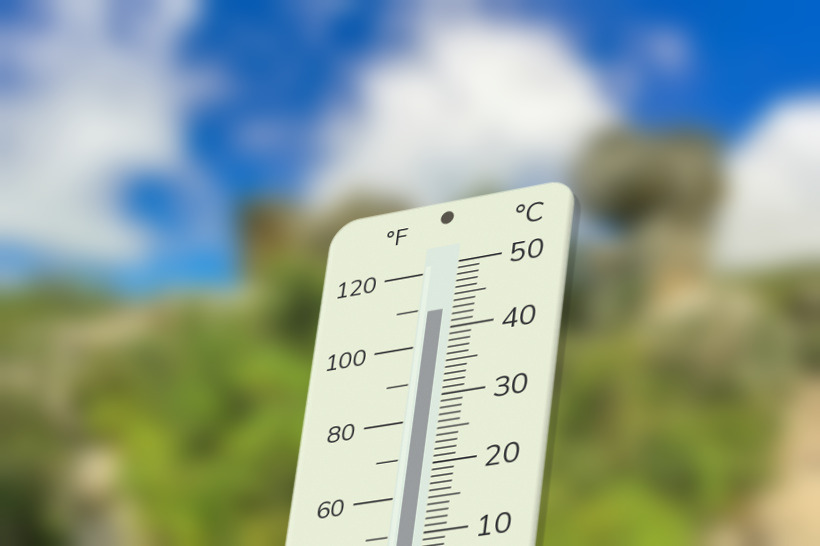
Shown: 43 °C
